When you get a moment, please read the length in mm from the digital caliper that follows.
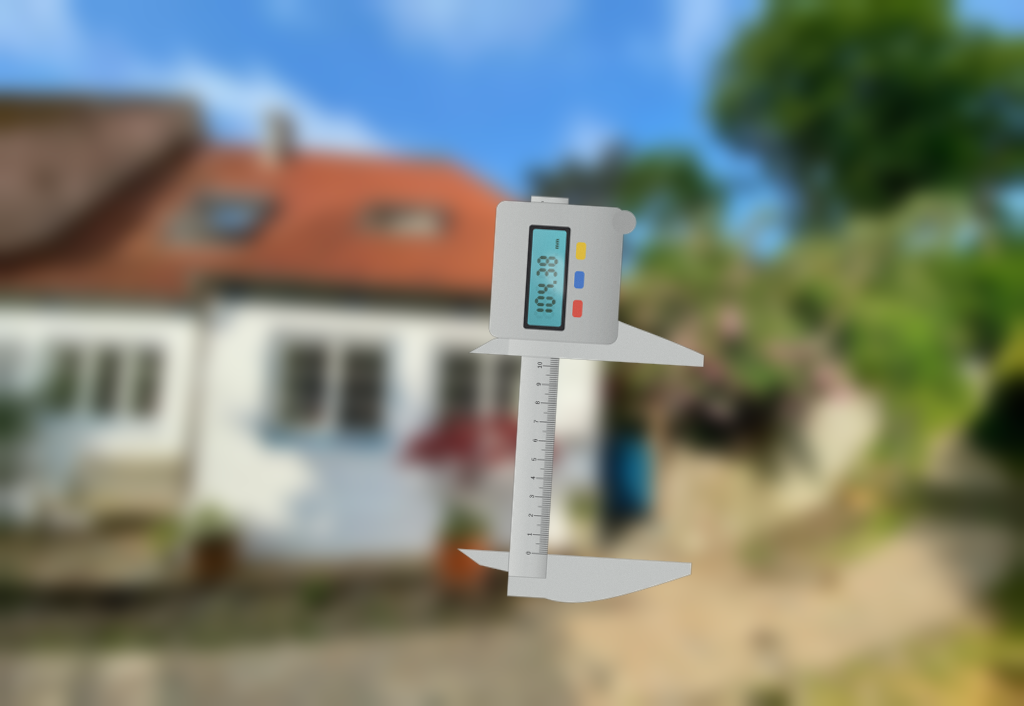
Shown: 104.38 mm
